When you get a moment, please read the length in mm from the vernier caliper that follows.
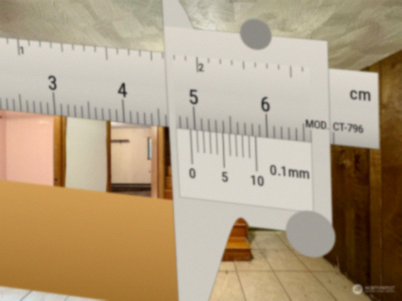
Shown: 49.4 mm
